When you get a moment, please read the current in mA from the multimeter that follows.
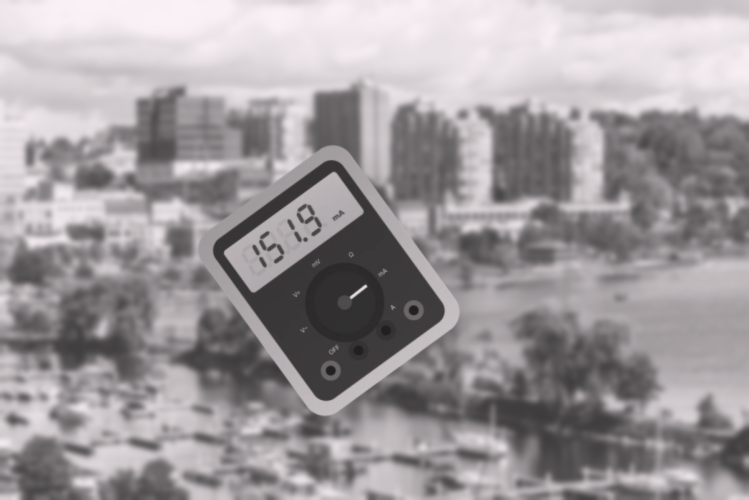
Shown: 151.9 mA
